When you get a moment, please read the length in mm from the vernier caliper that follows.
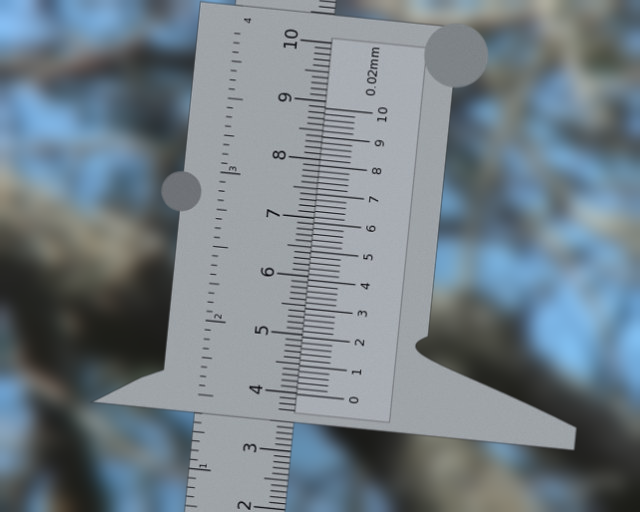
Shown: 39.8 mm
